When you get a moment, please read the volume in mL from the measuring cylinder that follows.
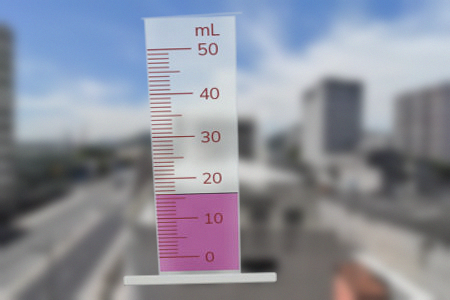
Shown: 16 mL
